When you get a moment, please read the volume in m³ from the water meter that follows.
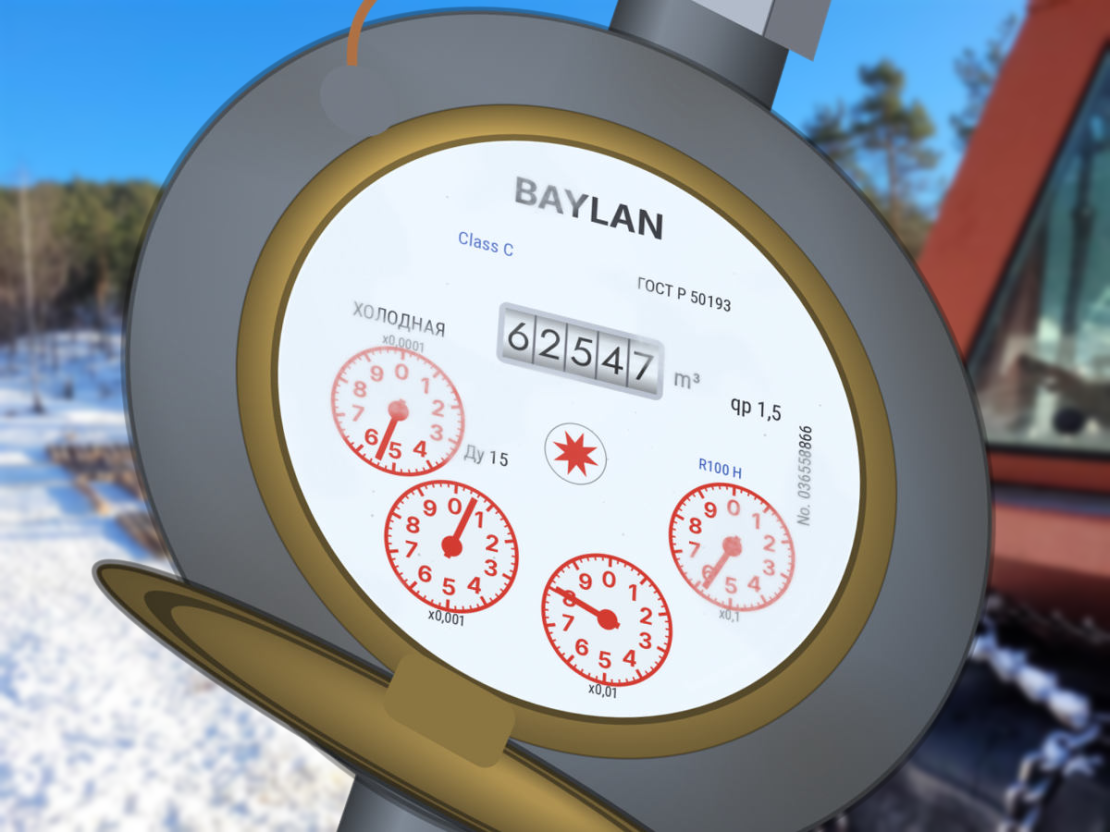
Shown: 62547.5805 m³
